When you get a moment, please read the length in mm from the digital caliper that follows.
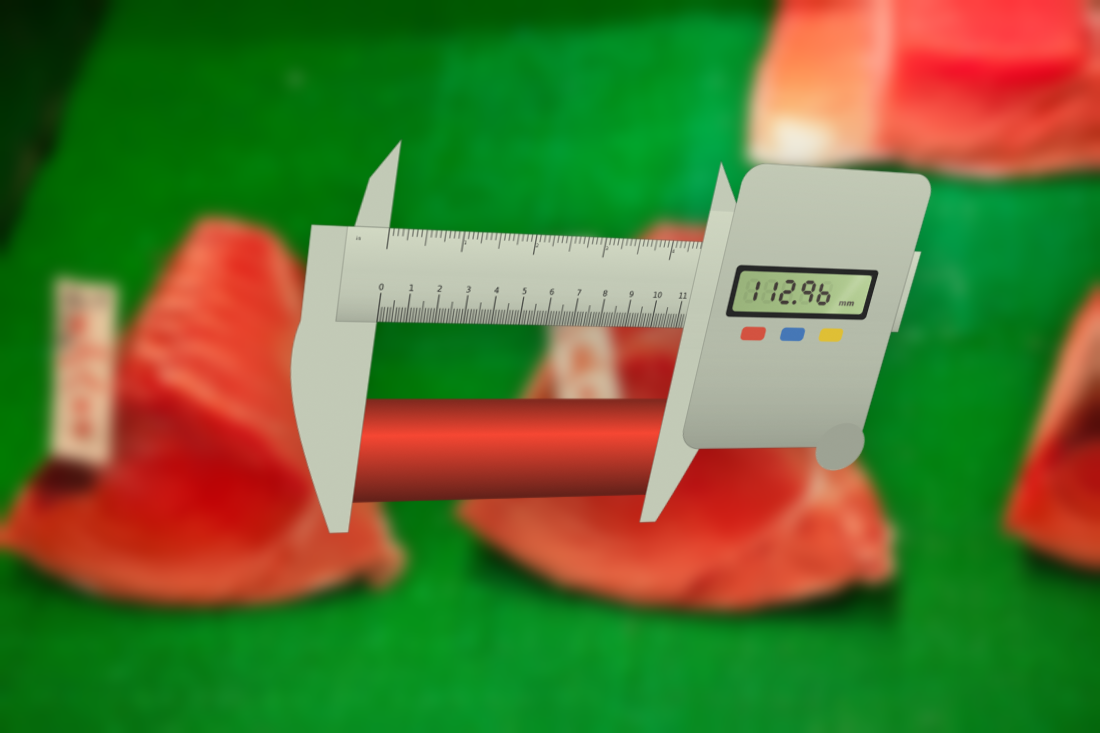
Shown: 112.96 mm
